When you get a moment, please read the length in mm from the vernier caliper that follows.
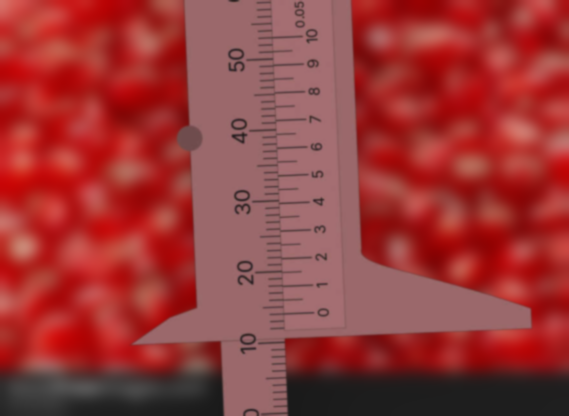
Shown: 14.0 mm
